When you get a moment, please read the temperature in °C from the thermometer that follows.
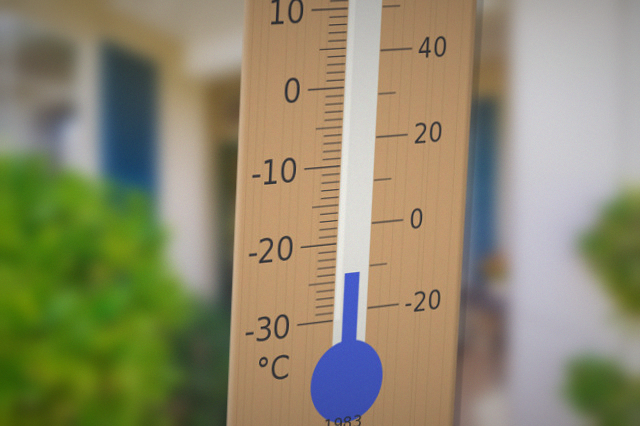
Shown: -24 °C
